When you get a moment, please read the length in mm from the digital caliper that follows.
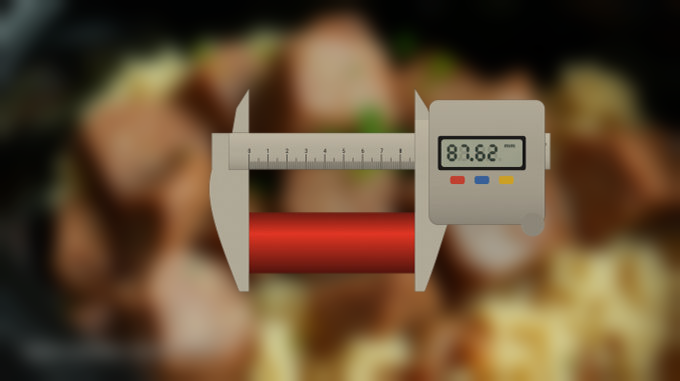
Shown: 87.62 mm
